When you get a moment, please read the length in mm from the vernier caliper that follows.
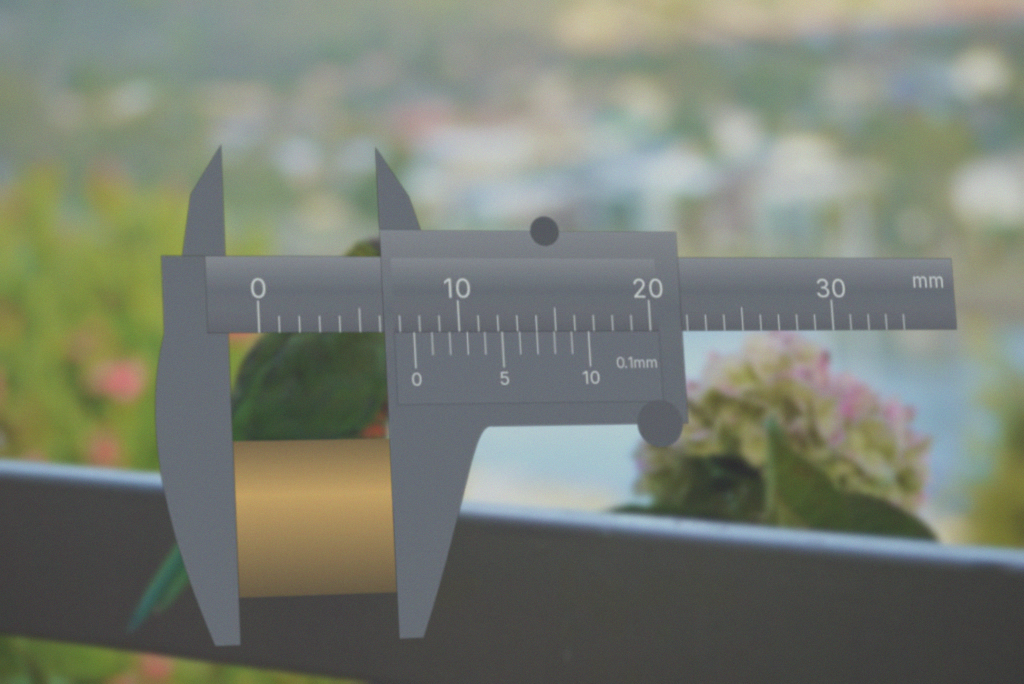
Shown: 7.7 mm
